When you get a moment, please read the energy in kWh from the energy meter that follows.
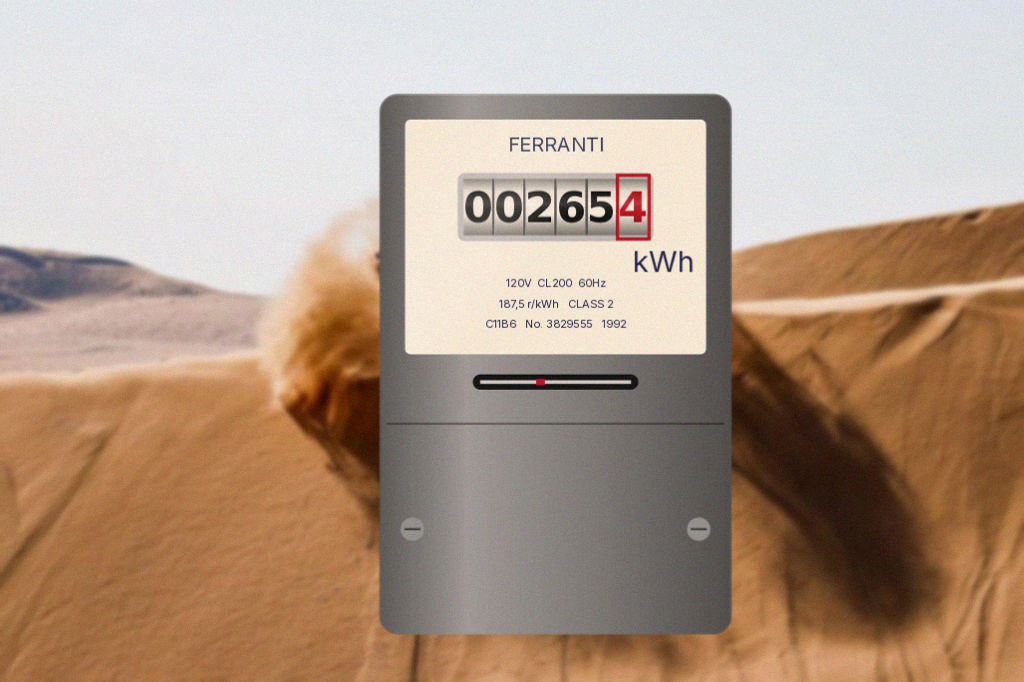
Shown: 265.4 kWh
